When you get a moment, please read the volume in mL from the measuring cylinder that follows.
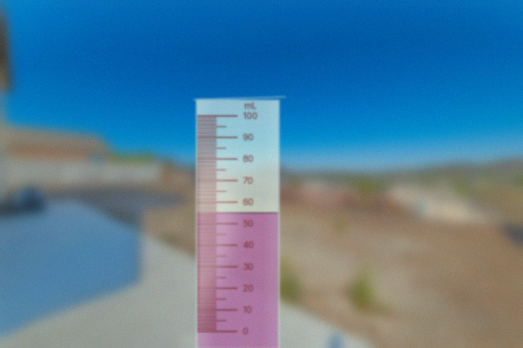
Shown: 55 mL
